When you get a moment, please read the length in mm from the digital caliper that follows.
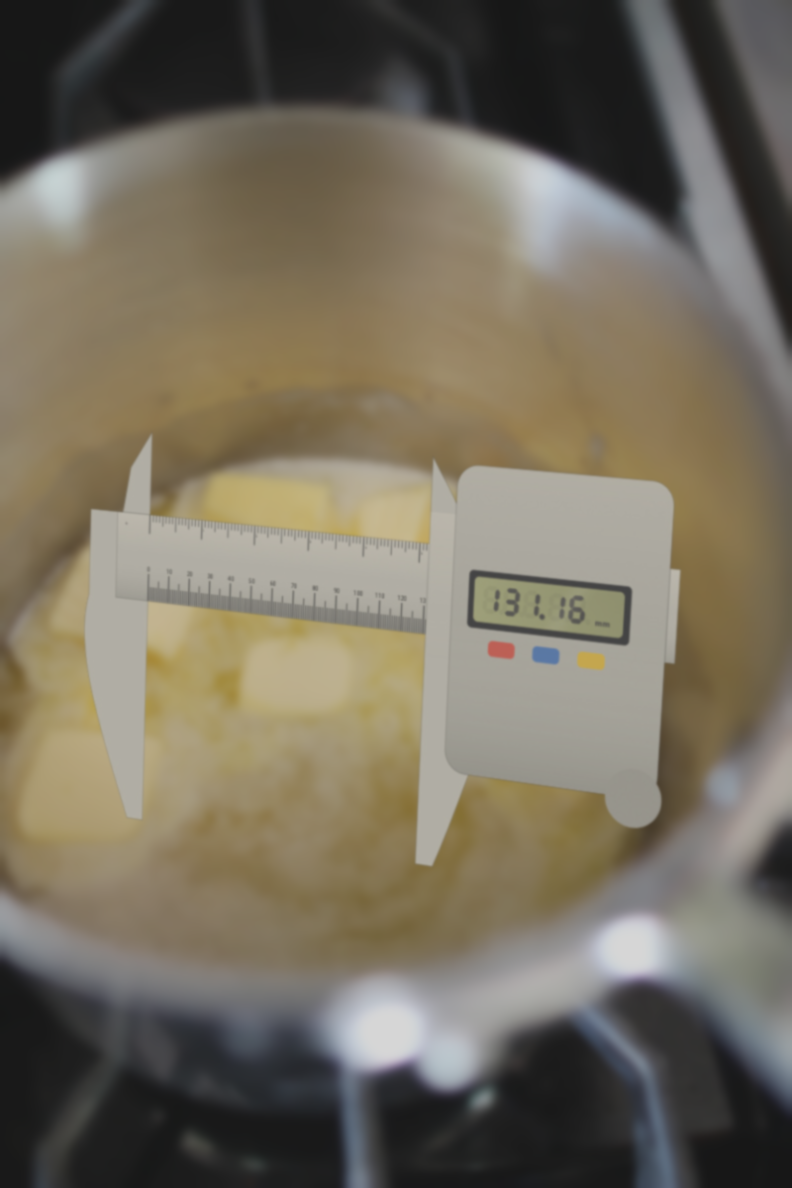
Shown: 131.16 mm
